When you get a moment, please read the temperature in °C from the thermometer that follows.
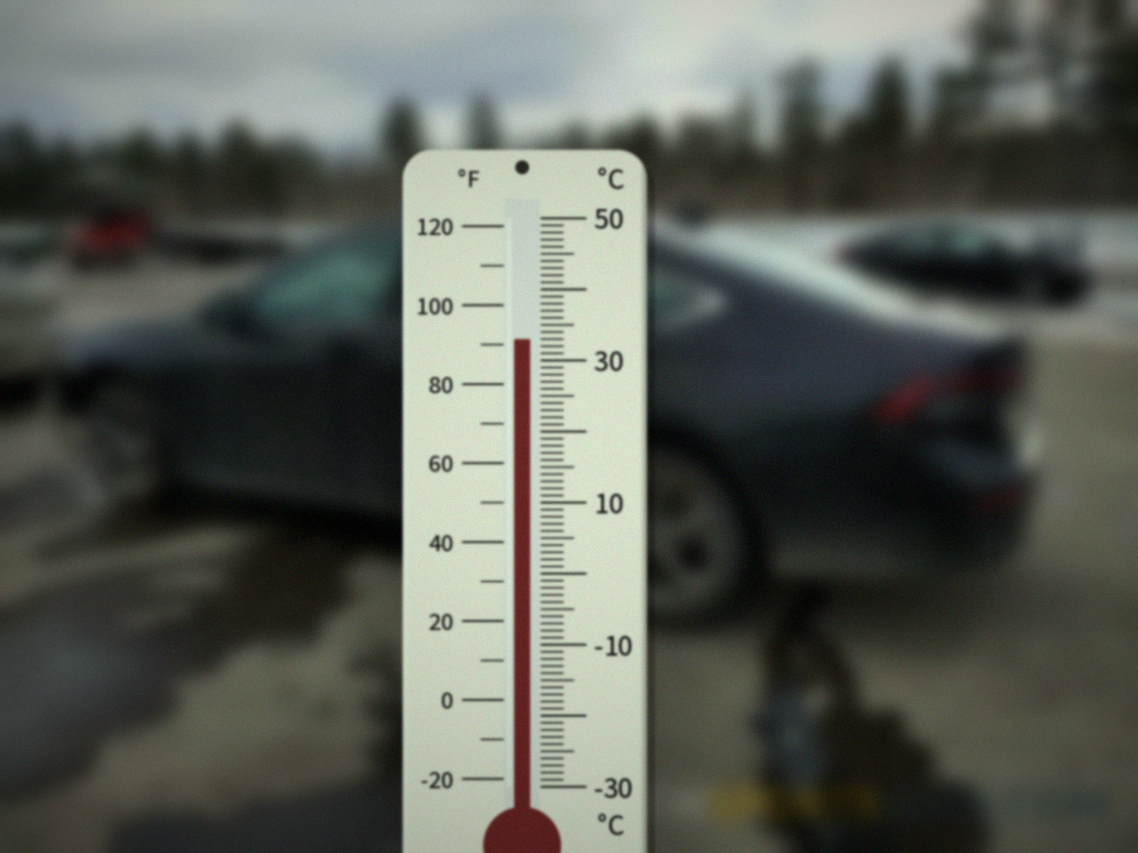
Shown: 33 °C
